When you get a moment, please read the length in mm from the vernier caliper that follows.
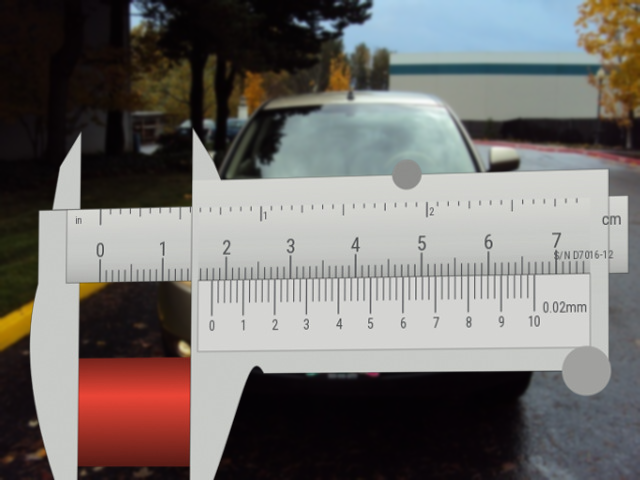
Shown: 17.8 mm
